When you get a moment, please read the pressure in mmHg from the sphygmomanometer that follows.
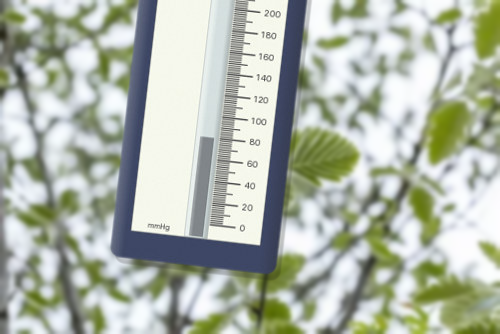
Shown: 80 mmHg
